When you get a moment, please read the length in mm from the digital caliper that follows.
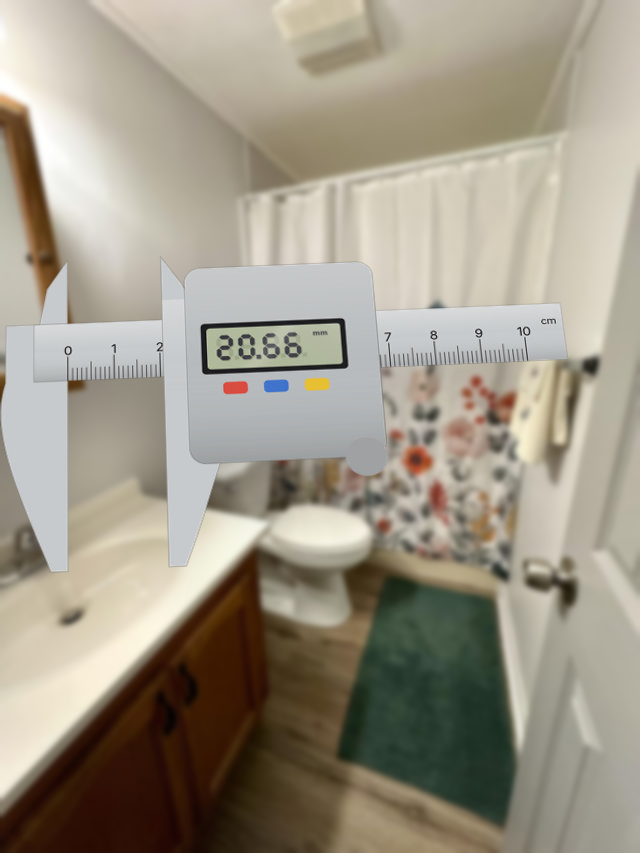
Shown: 20.66 mm
